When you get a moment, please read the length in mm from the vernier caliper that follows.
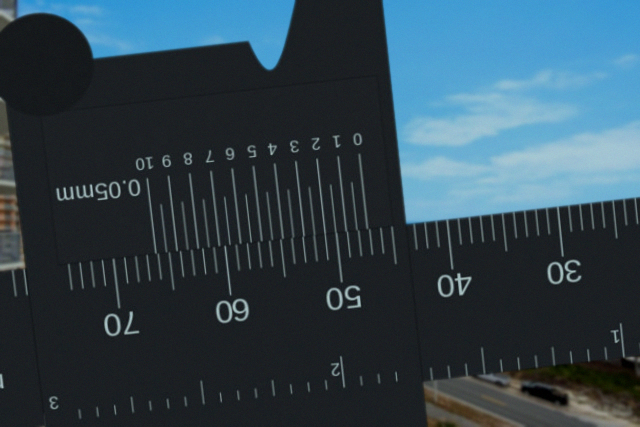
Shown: 47.2 mm
